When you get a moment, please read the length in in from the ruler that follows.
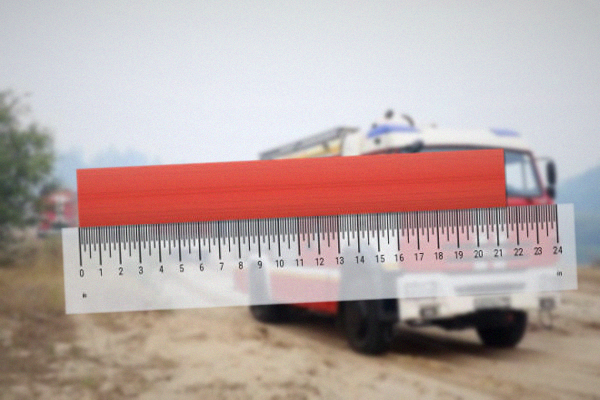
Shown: 21.5 in
